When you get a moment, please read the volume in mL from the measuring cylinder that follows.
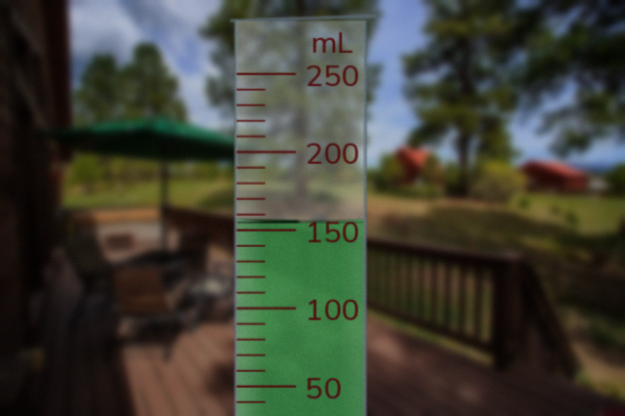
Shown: 155 mL
